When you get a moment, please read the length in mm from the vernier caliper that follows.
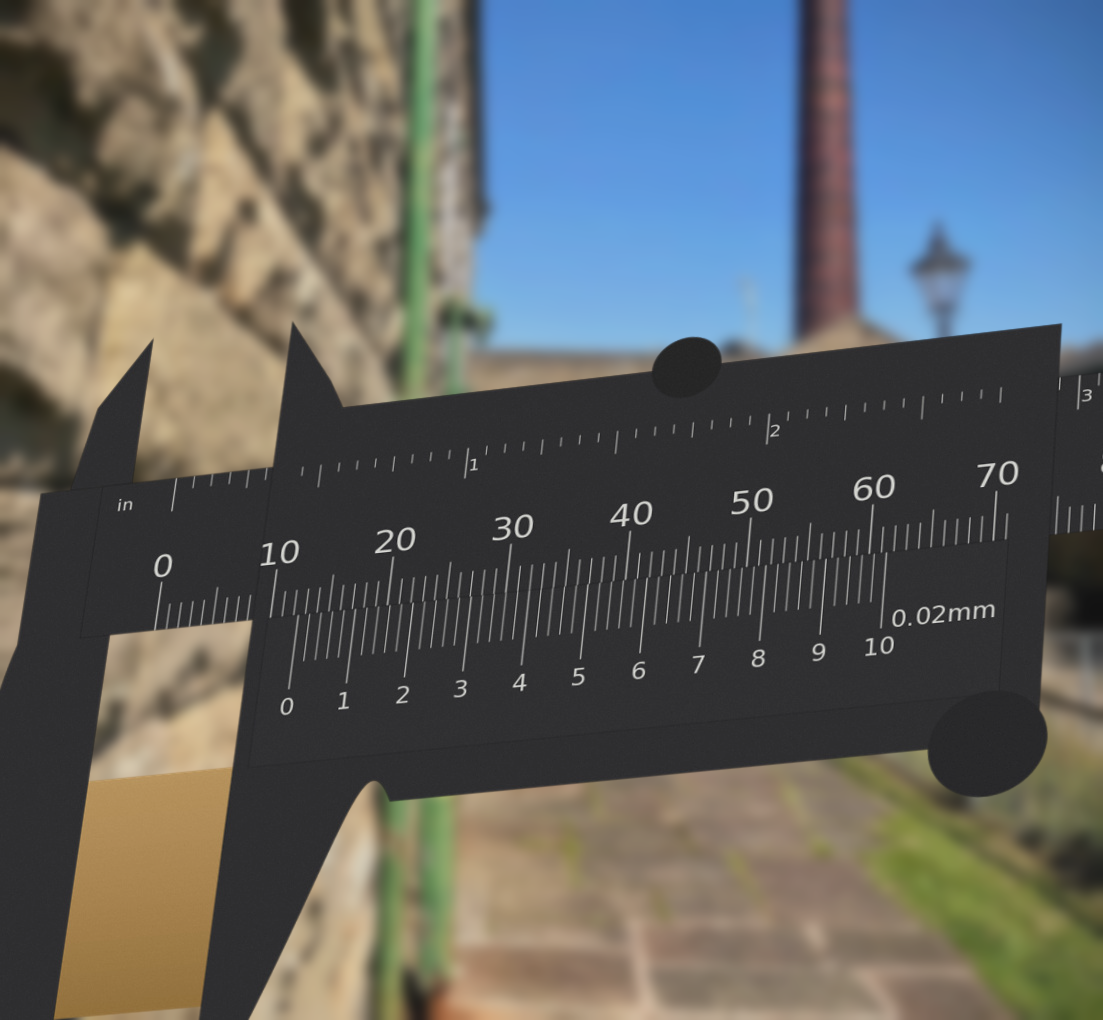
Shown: 12.4 mm
